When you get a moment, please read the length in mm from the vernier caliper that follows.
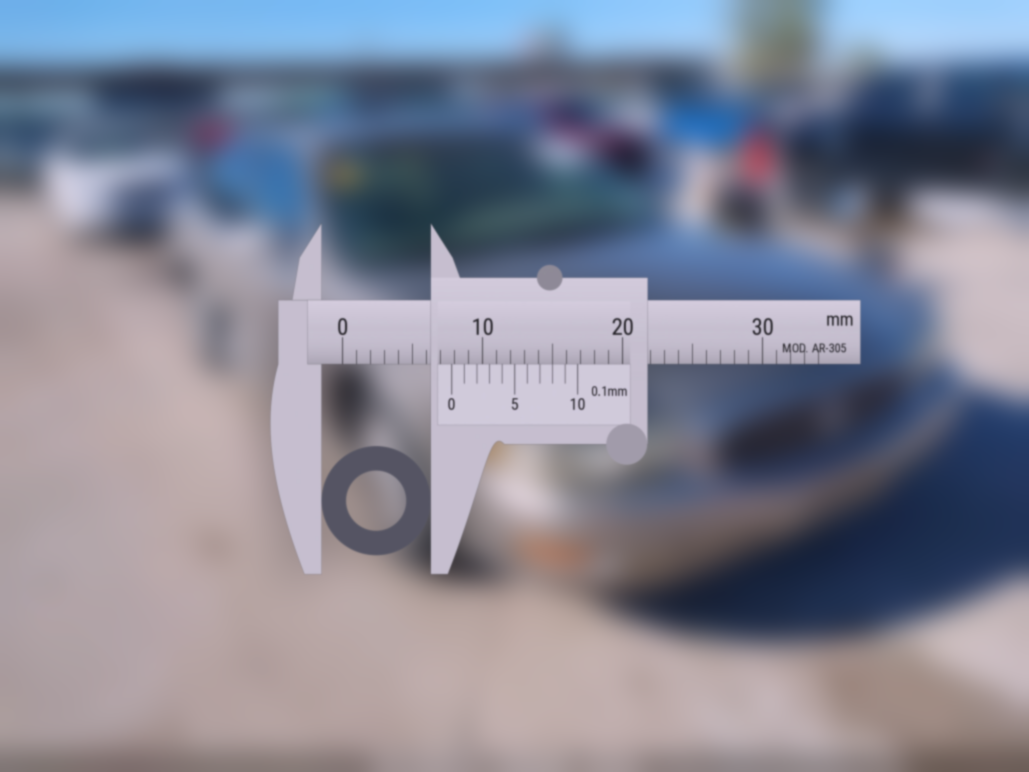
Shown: 7.8 mm
